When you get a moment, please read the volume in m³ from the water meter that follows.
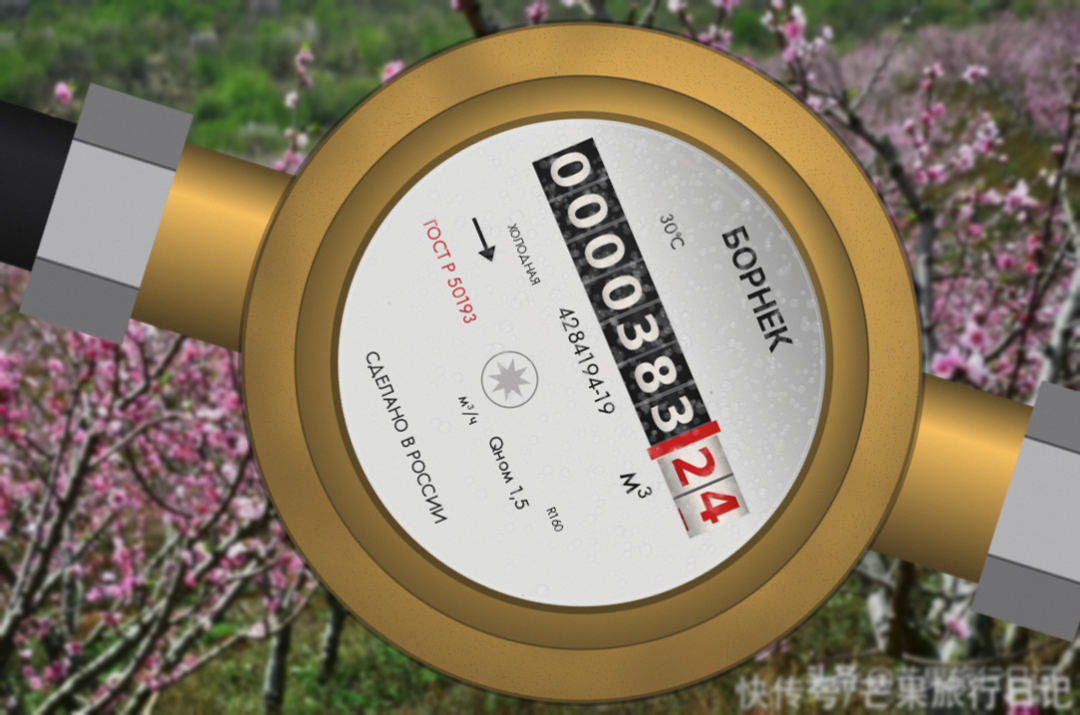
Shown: 383.24 m³
